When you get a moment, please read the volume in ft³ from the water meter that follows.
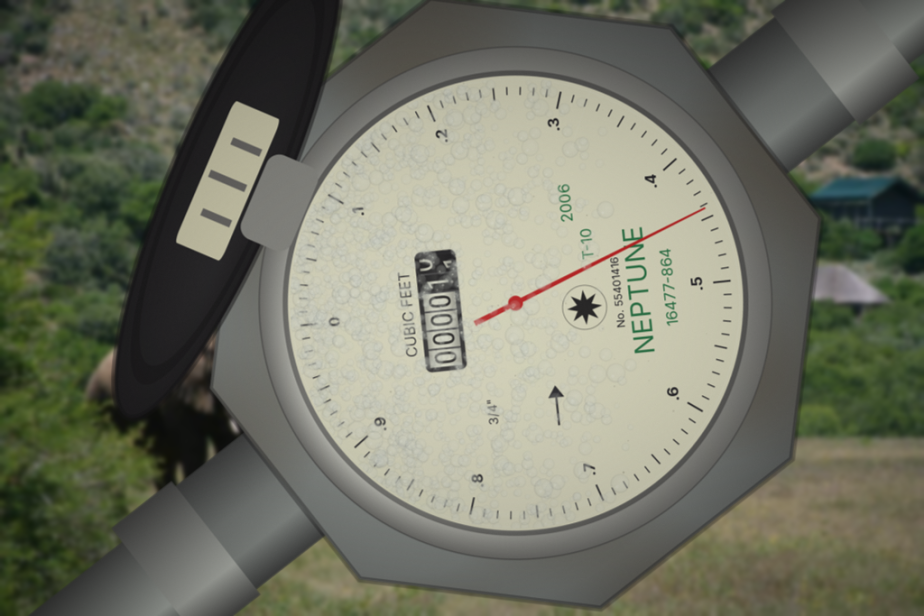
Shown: 10.44 ft³
